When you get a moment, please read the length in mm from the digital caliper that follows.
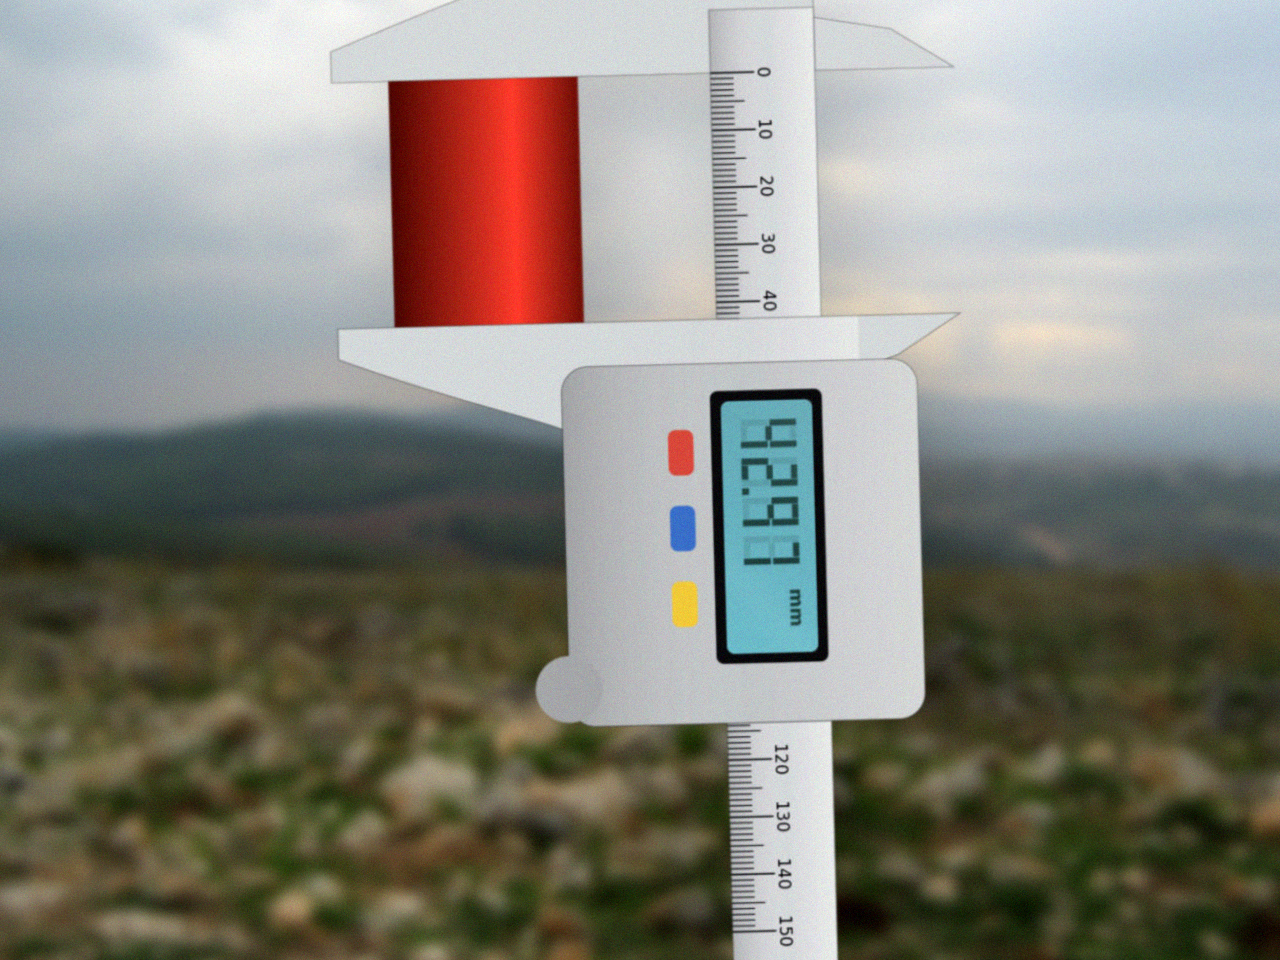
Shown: 42.97 mm
